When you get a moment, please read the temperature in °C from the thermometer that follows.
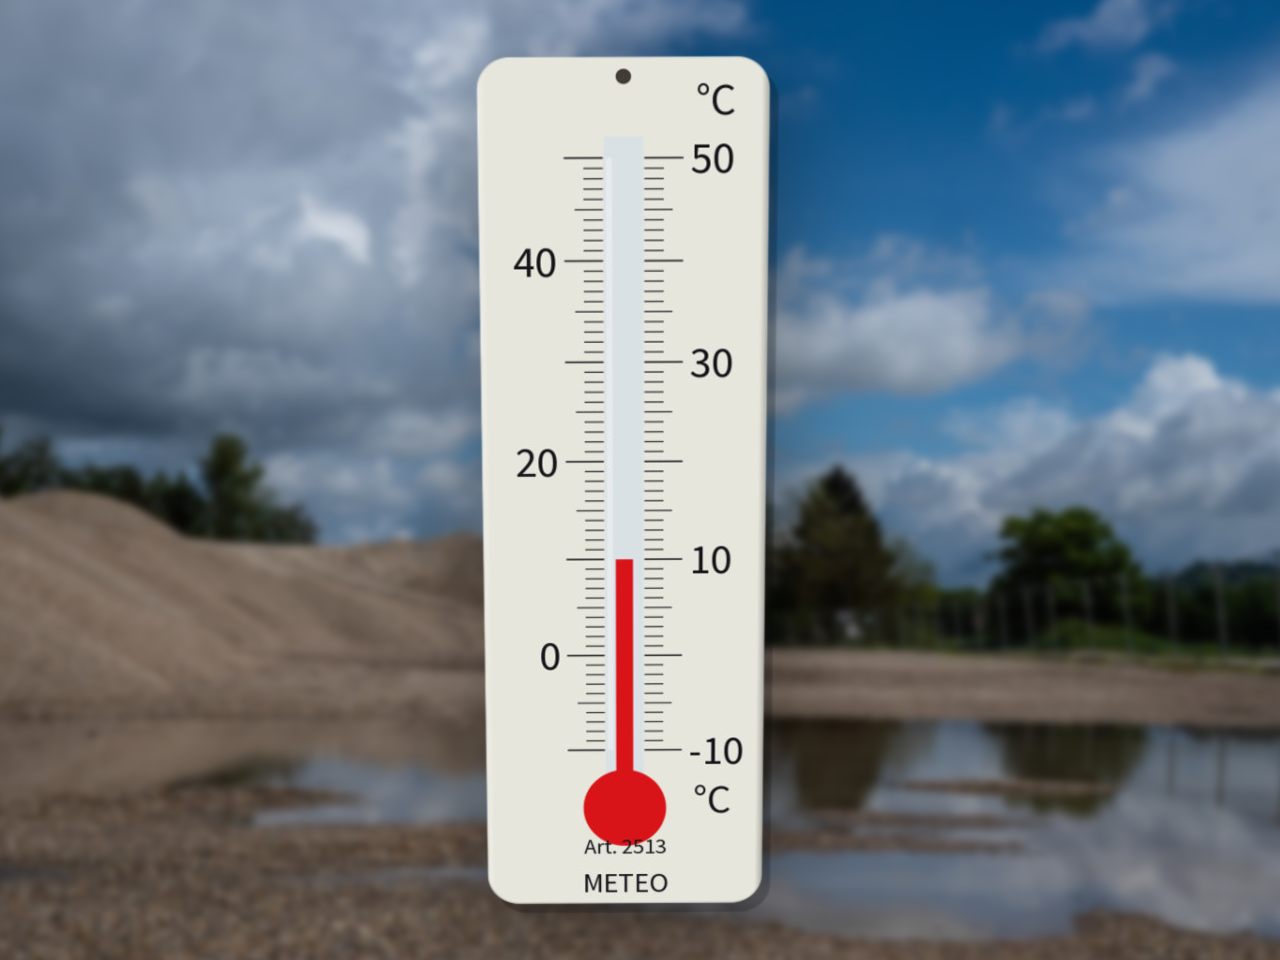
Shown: 10 °C
